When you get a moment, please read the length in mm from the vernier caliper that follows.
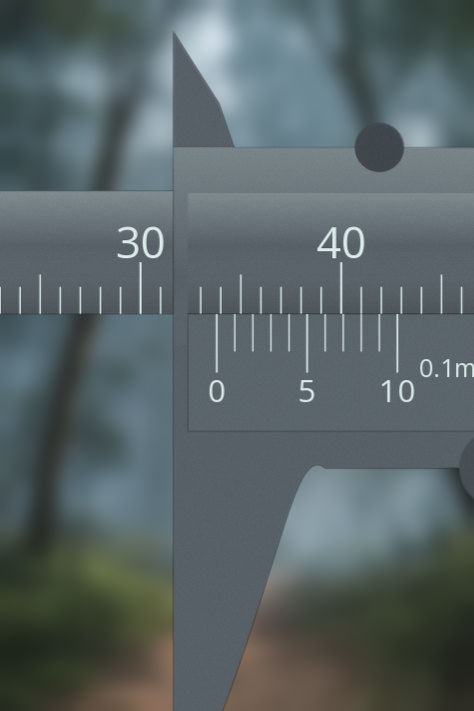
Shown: 33.8 mm
